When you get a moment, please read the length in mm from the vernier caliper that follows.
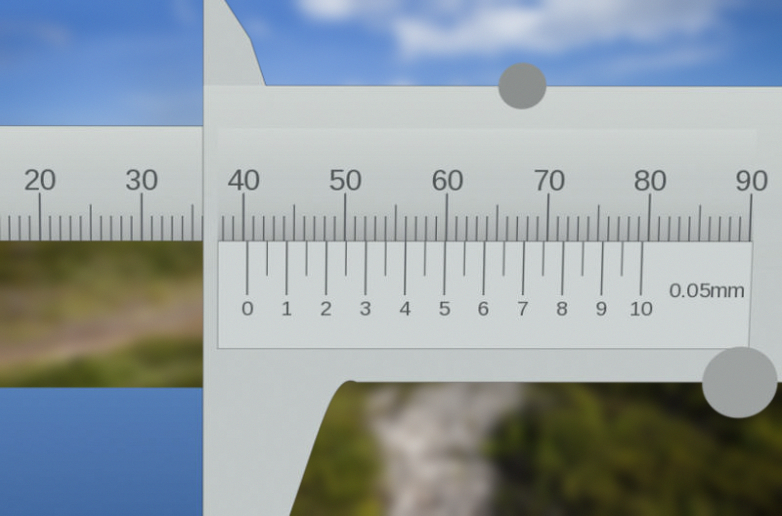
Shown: 40.4 mm
